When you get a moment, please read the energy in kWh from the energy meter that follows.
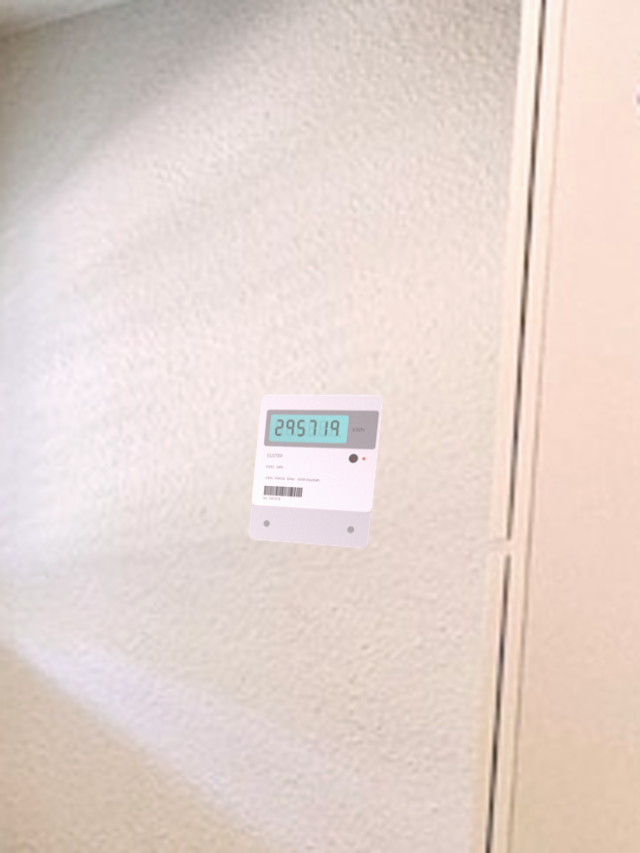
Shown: 295719 kWh
